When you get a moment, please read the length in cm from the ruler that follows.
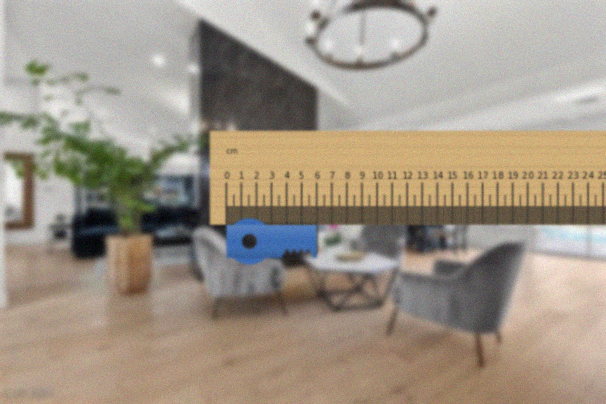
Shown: 6 cm
